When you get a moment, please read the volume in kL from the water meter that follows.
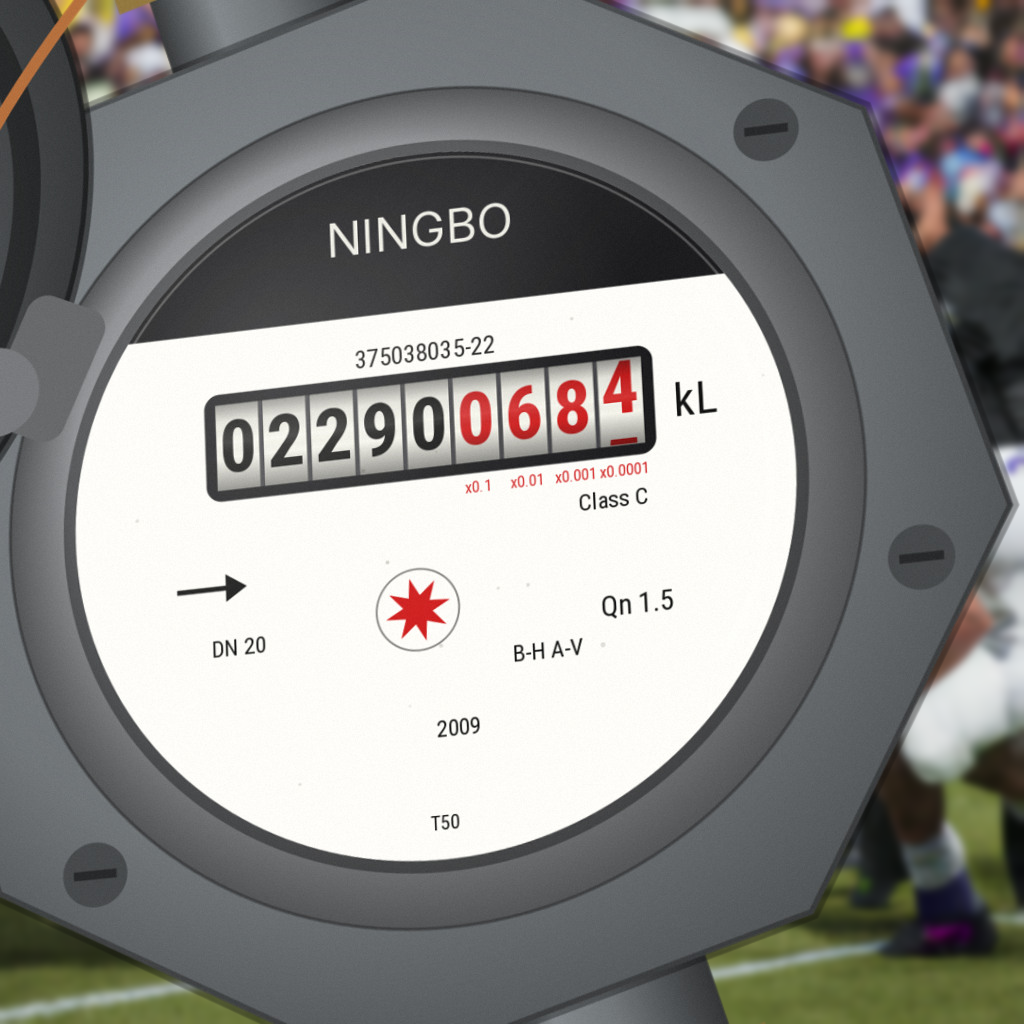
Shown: 2290.0684 kL
